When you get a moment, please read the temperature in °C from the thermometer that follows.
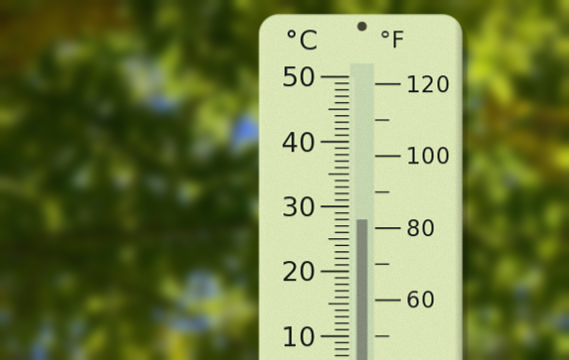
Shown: 28 °C
